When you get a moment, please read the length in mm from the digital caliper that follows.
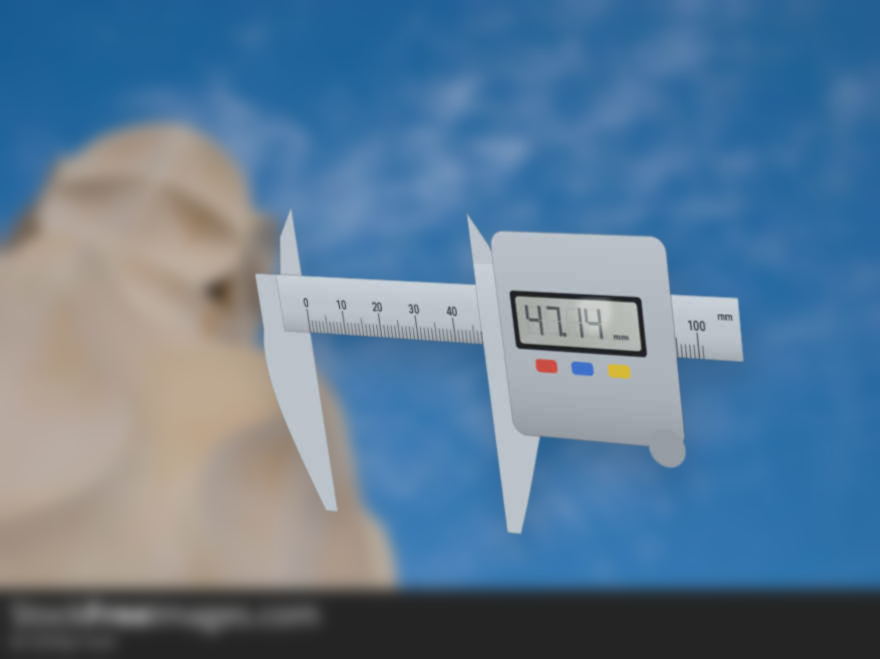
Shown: 47.14 mm
